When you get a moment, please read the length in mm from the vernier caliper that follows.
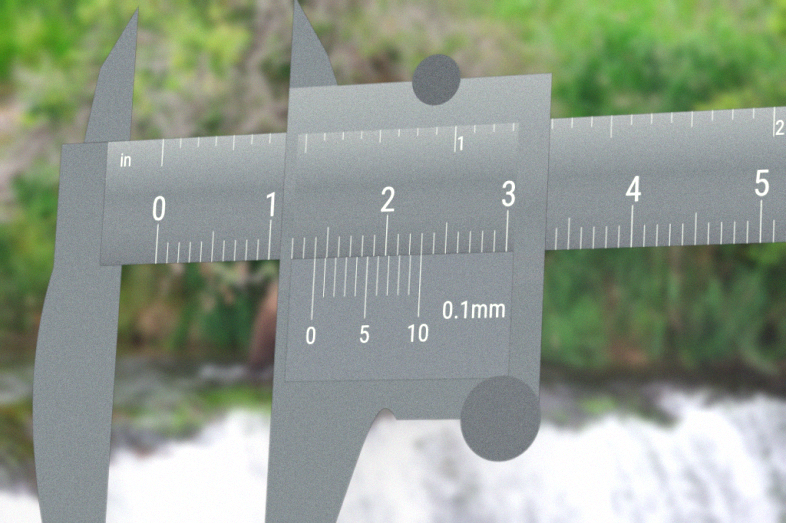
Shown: 14.0 mm
